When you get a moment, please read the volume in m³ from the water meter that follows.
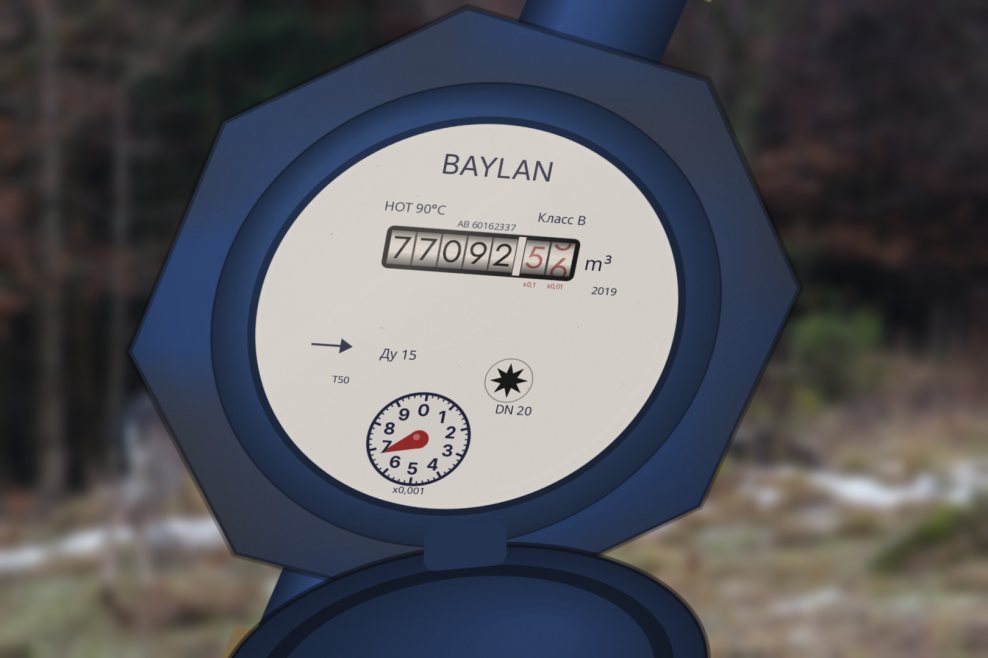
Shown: 77092.556 m³
